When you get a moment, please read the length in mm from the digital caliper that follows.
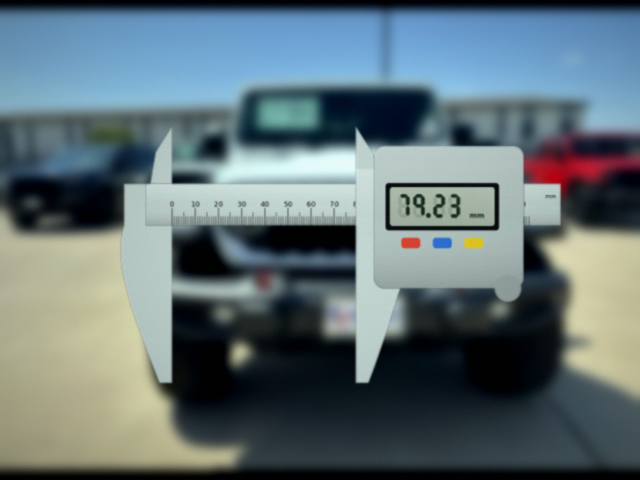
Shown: 79.23 mm
